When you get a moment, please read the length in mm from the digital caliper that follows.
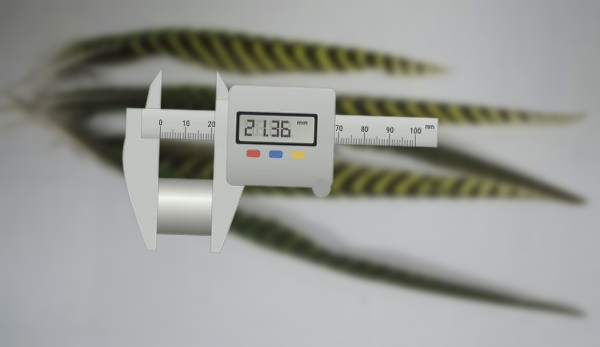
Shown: 21.36 mm
